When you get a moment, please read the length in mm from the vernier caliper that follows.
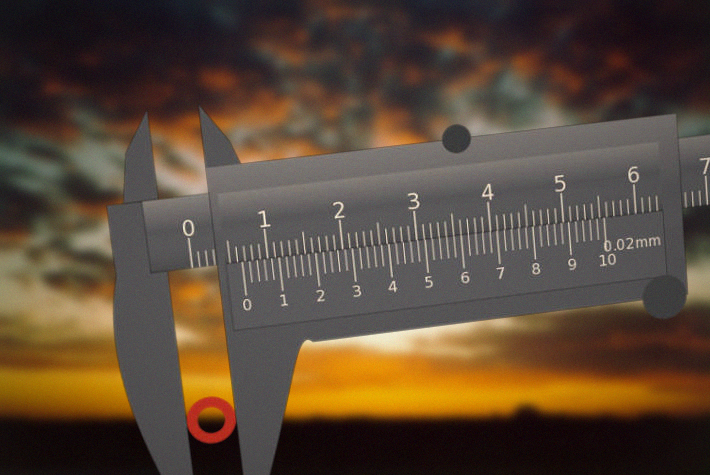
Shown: 6.6 mm
